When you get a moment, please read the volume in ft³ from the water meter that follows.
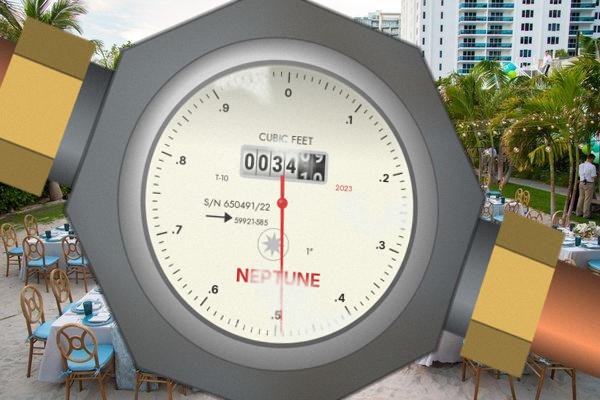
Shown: 3409.49 ft³
